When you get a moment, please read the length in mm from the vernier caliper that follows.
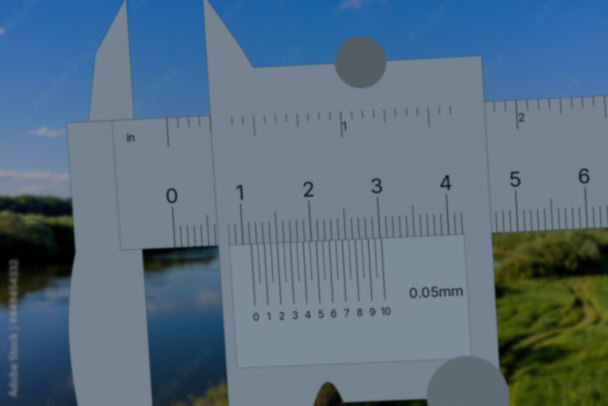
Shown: 11.2 mm
